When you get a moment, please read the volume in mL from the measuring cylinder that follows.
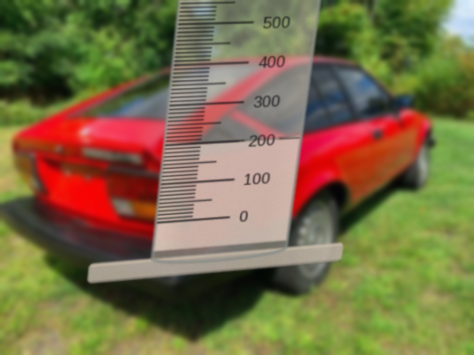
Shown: 200 mL
